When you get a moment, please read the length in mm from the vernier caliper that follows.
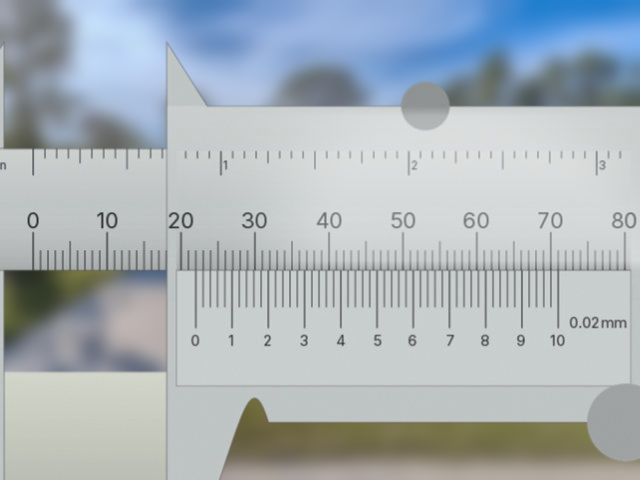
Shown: 22.0 mm
